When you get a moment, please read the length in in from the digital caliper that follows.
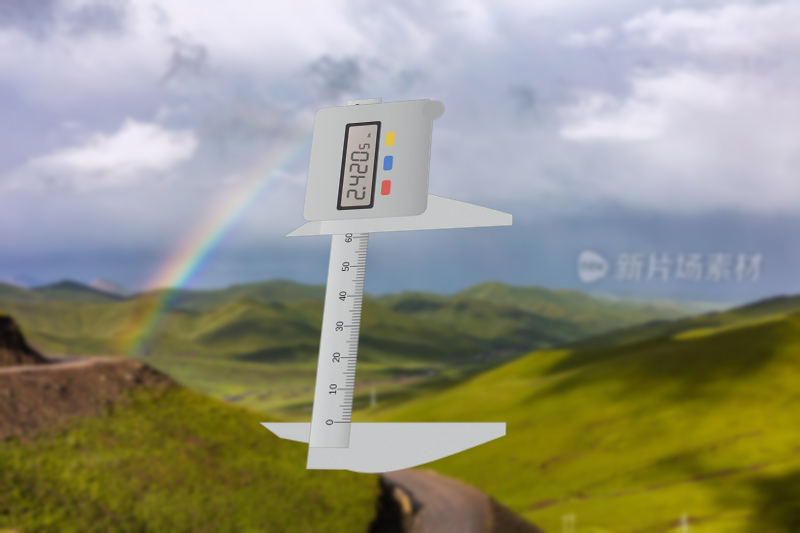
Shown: 2.4205 in
